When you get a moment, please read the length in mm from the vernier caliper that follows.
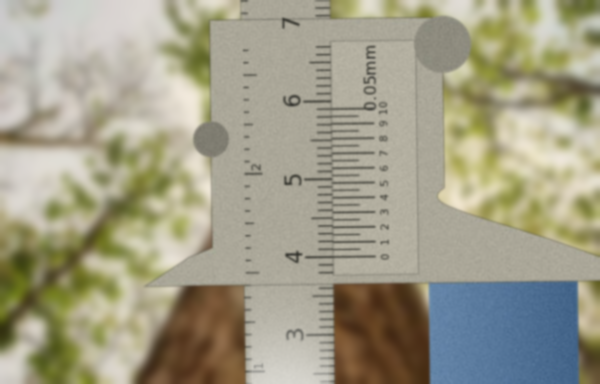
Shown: 40.0 mm
